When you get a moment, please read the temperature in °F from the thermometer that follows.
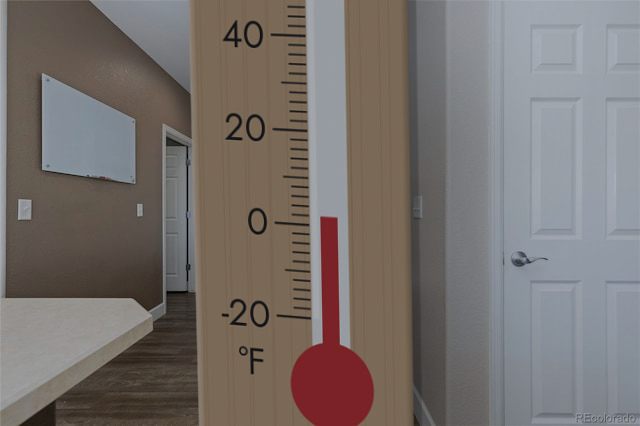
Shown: 2 °F
